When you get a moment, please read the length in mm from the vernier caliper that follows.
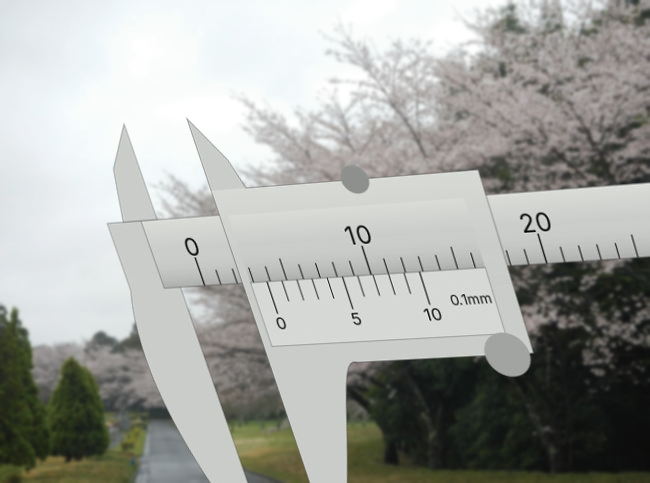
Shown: 3.8 mm
